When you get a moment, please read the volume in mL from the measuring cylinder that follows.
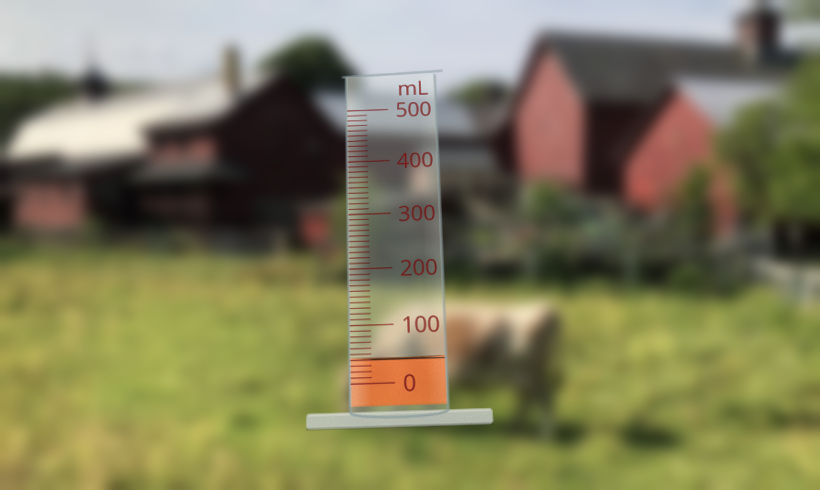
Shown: 40 mL
